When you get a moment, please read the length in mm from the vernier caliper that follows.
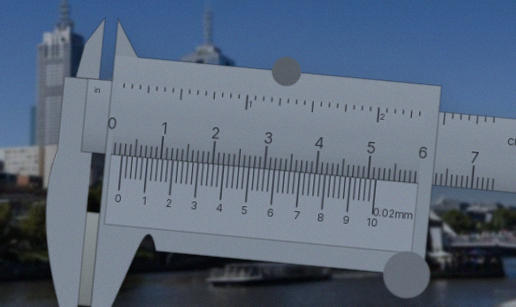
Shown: 2.5 mm
